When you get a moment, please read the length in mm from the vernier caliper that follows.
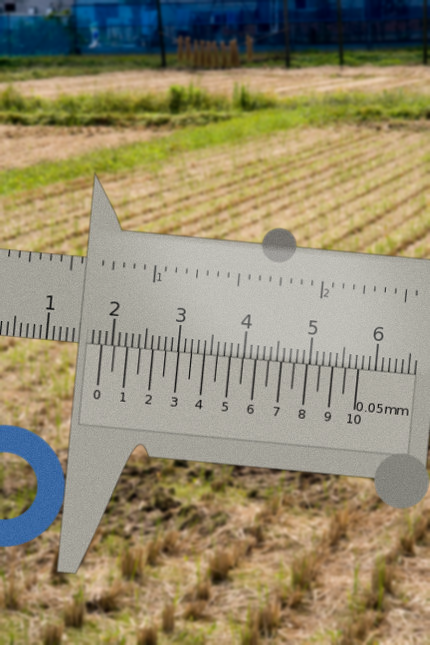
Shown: 18.4 mm
